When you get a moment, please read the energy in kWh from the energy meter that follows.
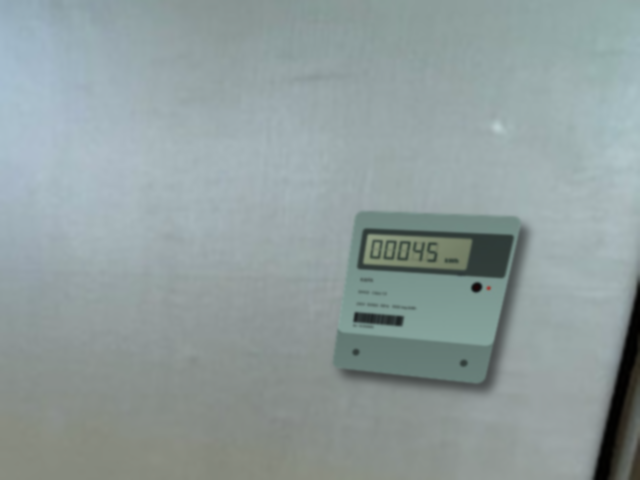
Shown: 45 kWh
